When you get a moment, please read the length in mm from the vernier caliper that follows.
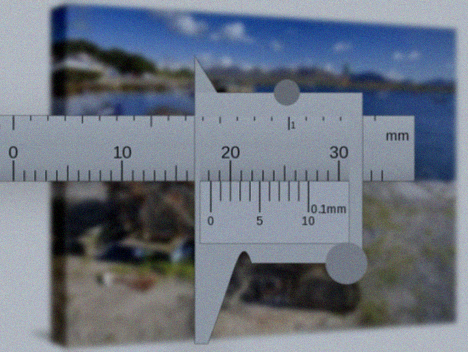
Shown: 18.2 mm
